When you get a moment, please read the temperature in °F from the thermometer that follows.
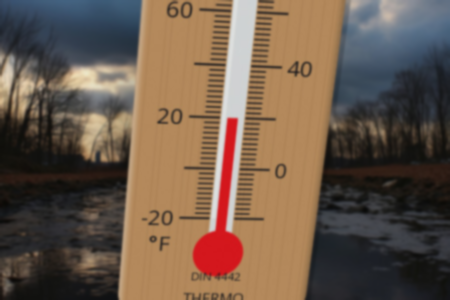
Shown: 20 °F
